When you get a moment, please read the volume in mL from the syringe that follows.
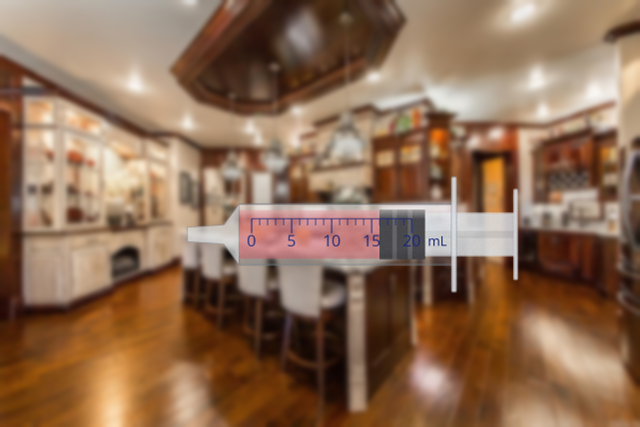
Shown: 16 mL
